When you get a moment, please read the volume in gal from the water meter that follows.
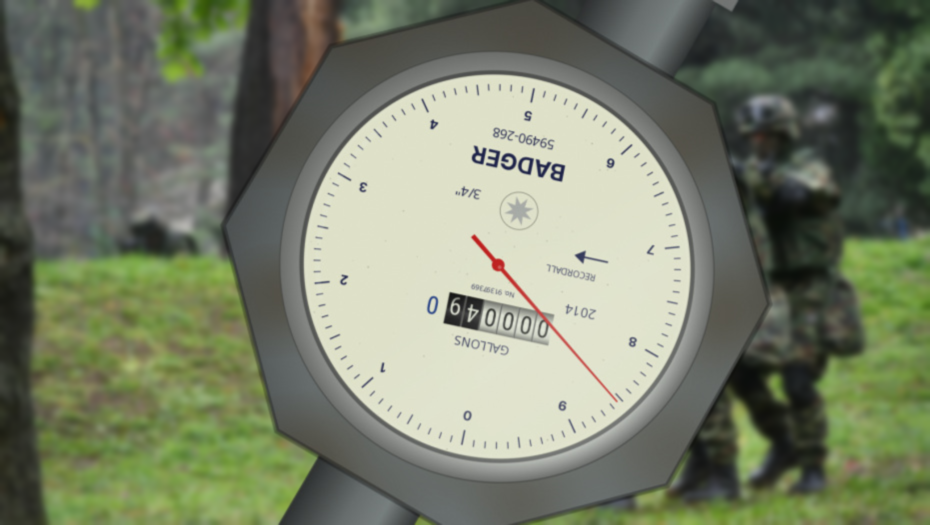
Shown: 488.5 gal
